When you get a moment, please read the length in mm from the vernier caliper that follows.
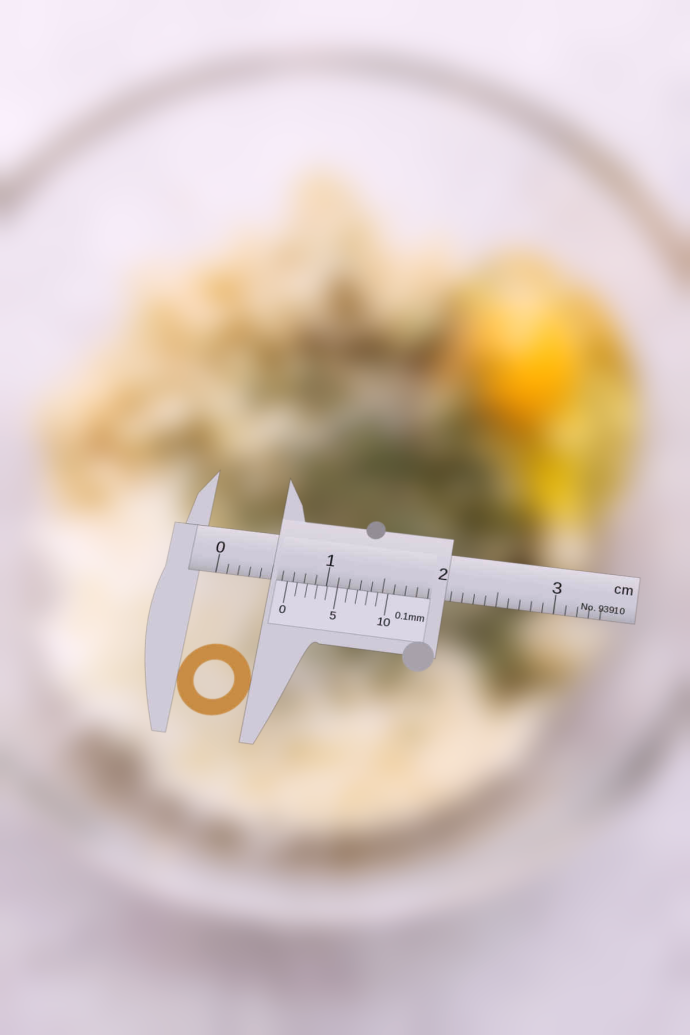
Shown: 6.5 mm
